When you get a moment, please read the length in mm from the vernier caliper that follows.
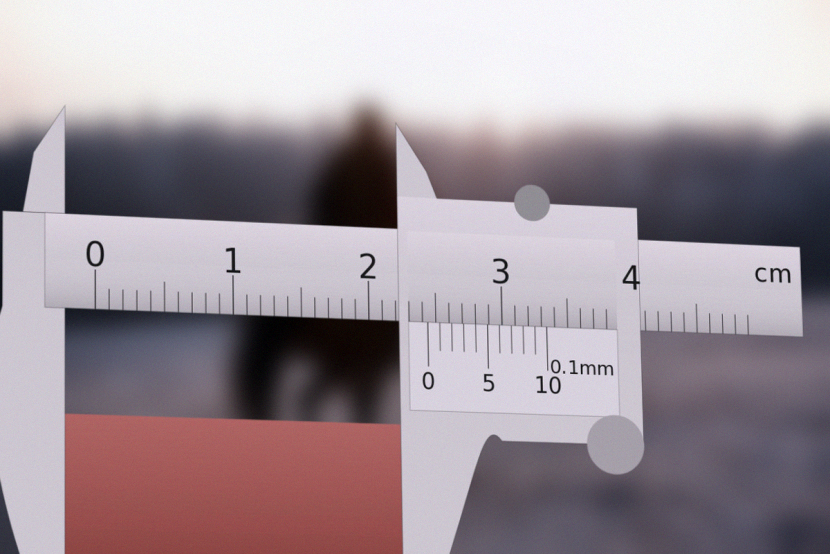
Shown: 24.4 mm
